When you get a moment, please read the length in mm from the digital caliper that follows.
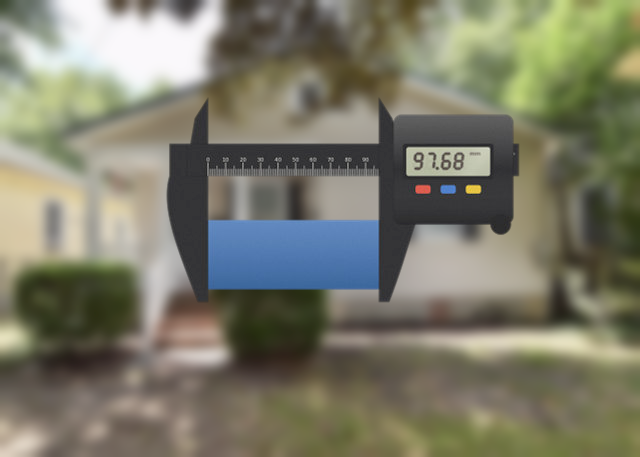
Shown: 97.68 mm
